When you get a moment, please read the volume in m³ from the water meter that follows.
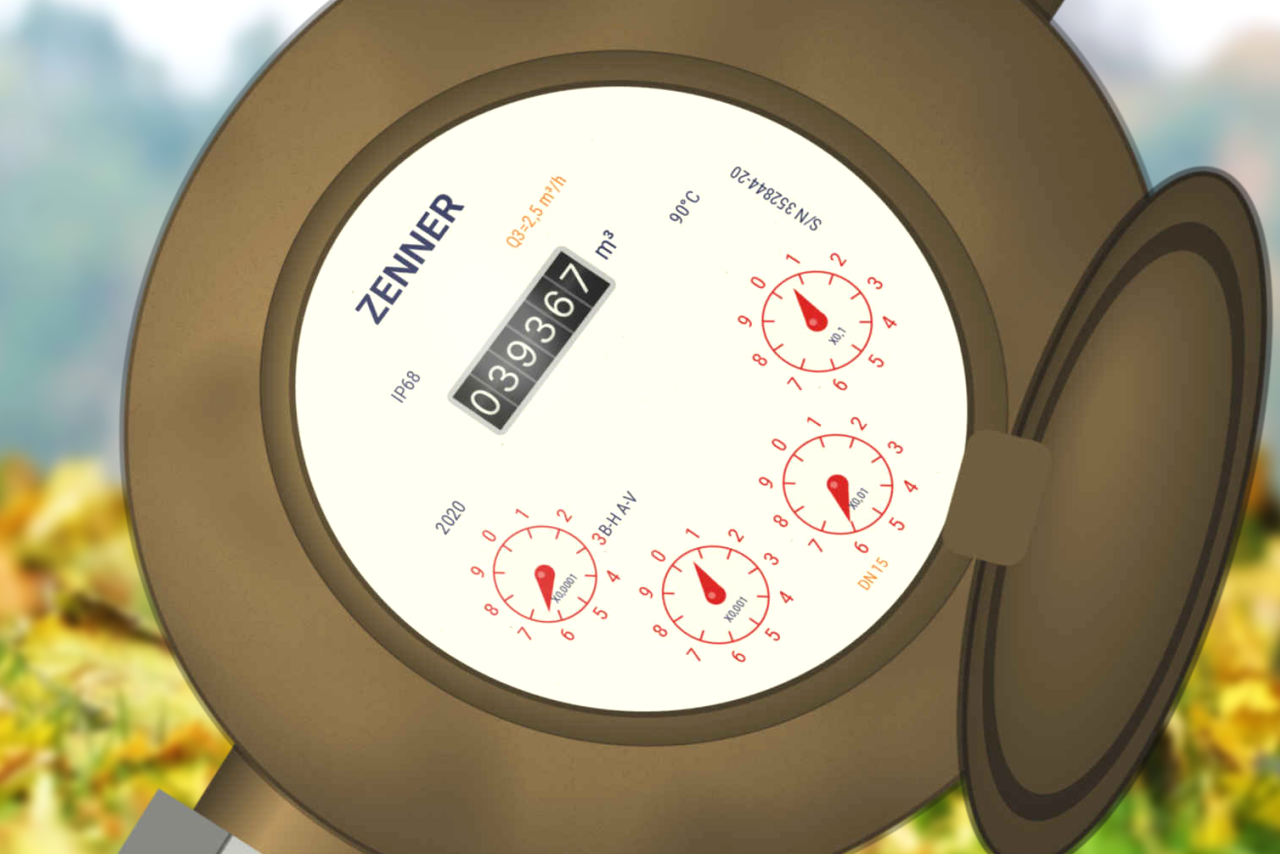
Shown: 39367.0606 m³
